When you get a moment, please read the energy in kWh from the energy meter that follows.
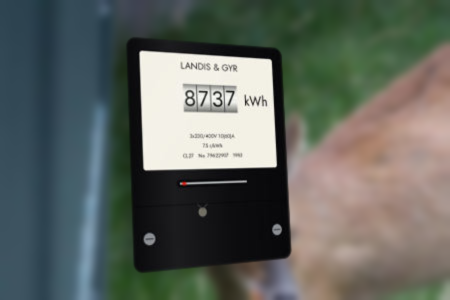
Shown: 8737 kWh
